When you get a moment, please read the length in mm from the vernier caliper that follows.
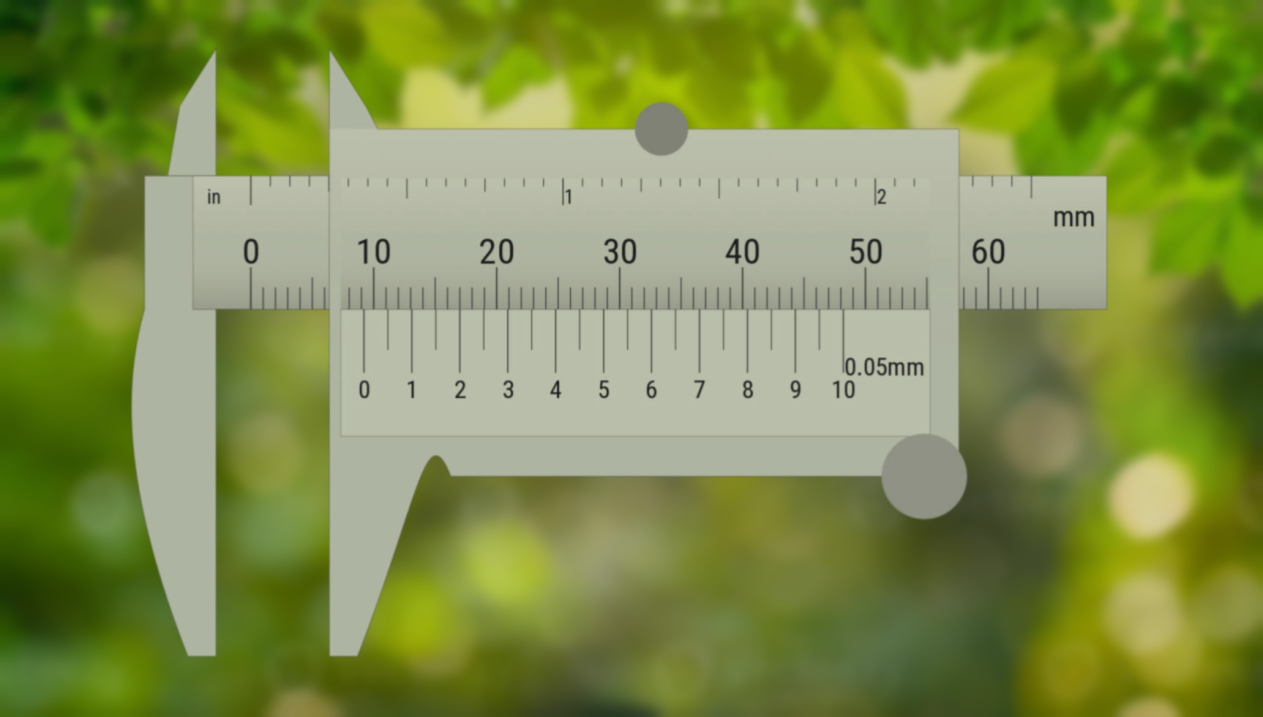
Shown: 9.2 mm
